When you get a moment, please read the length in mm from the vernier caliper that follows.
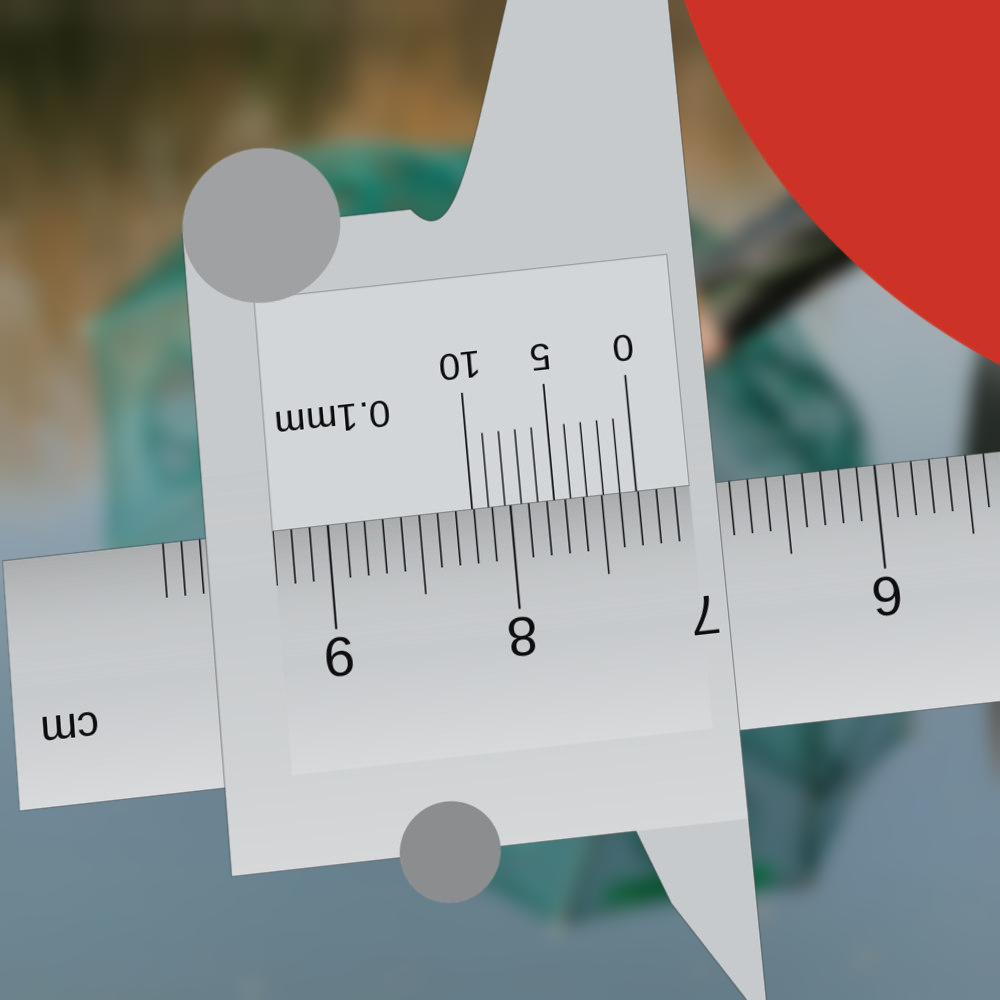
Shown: 73.1 mm
